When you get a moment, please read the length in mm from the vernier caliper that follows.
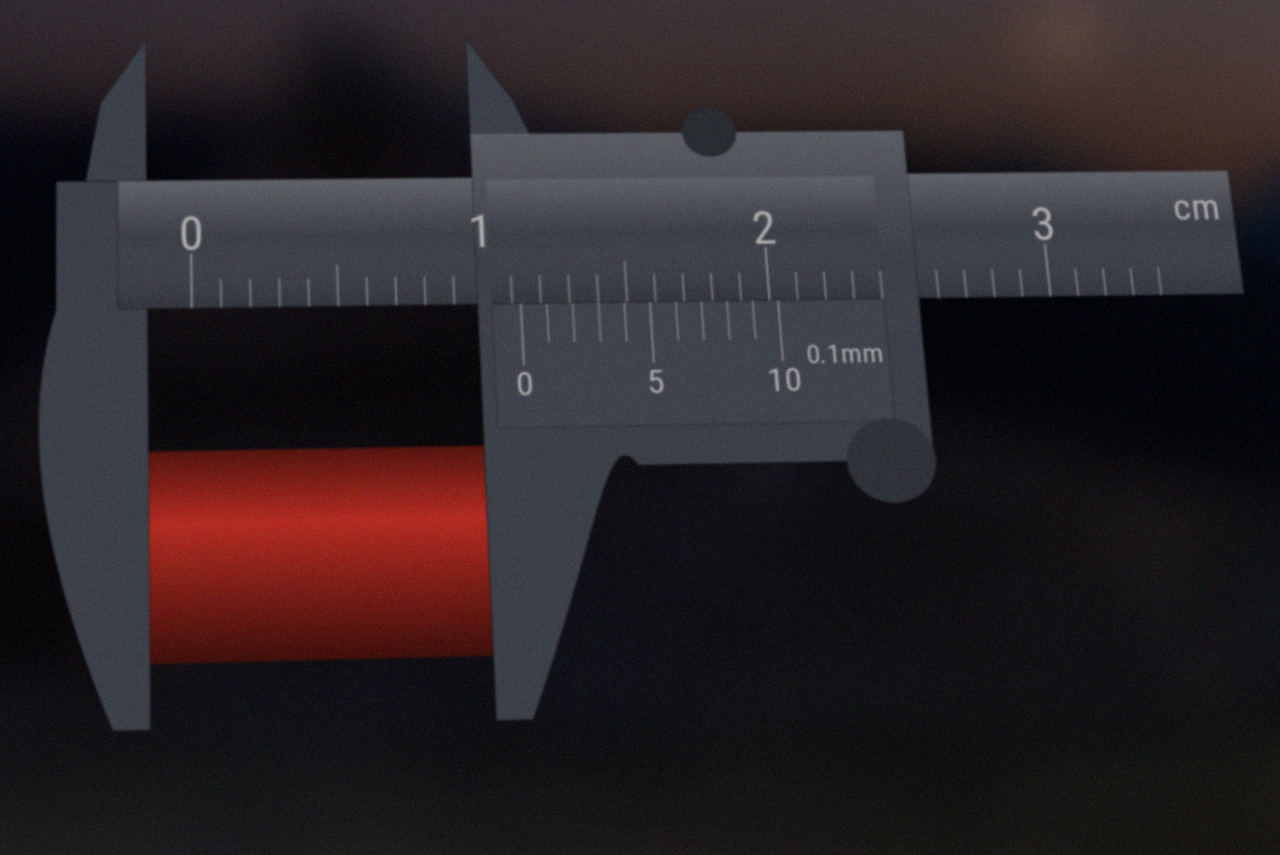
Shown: 11.3 mm
